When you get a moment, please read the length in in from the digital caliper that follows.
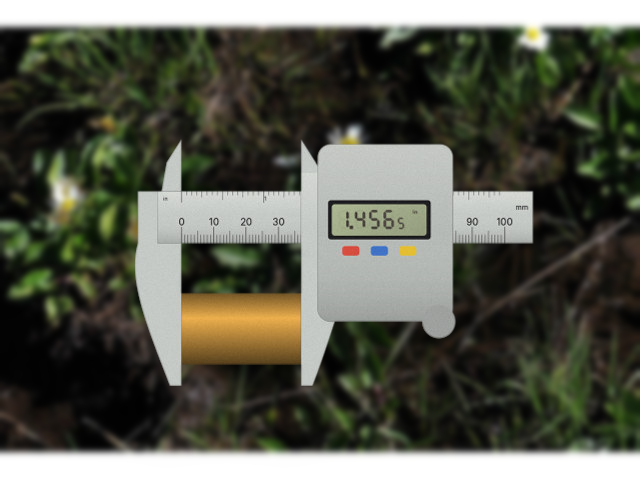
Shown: 1.4565 in
